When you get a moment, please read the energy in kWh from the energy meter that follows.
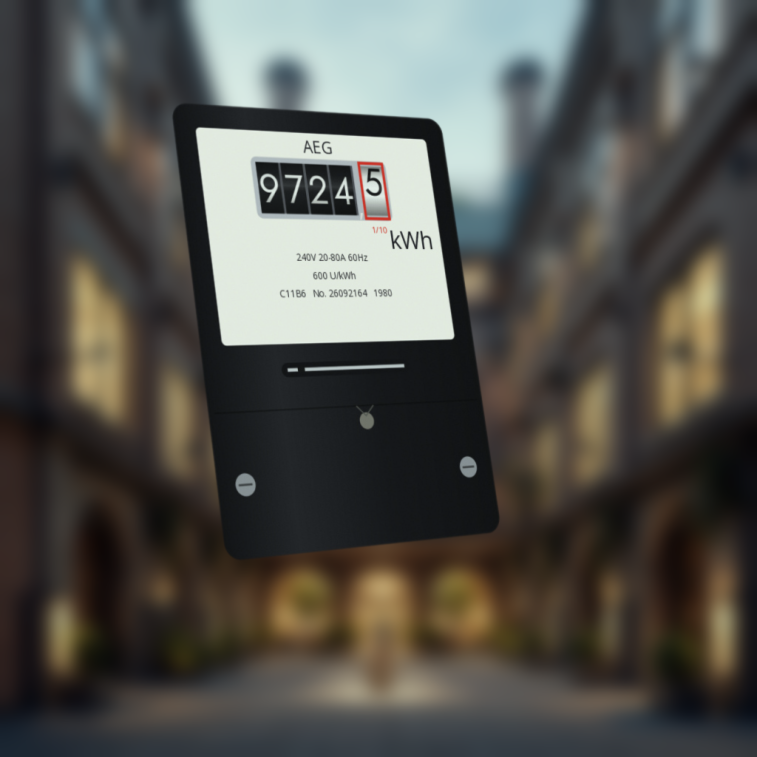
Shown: 9724.5 kWh
